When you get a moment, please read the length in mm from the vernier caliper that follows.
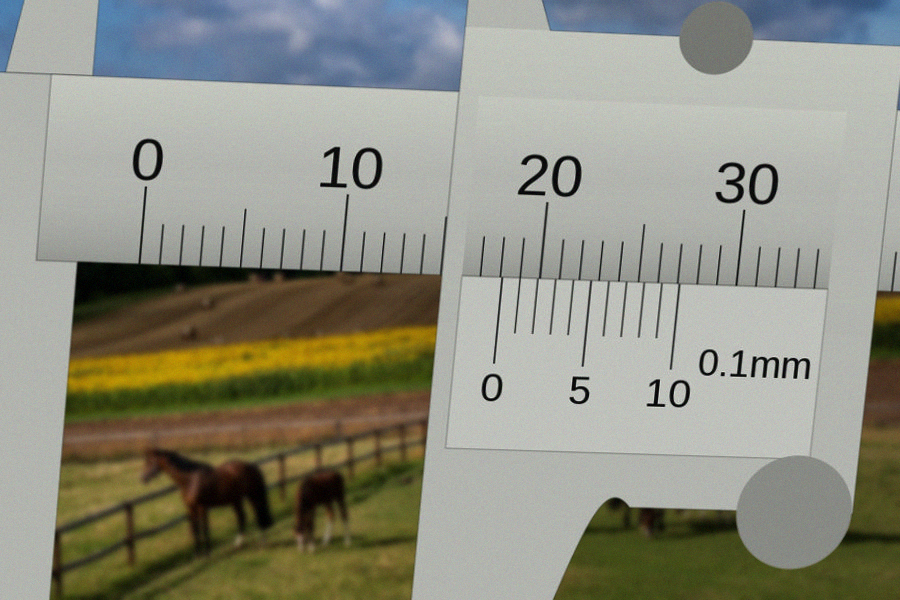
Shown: 18.1 mm
